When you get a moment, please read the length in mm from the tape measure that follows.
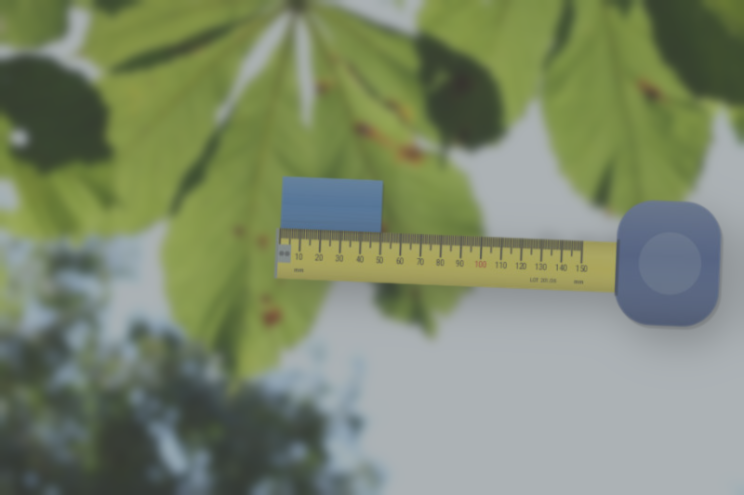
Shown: 50 mm
